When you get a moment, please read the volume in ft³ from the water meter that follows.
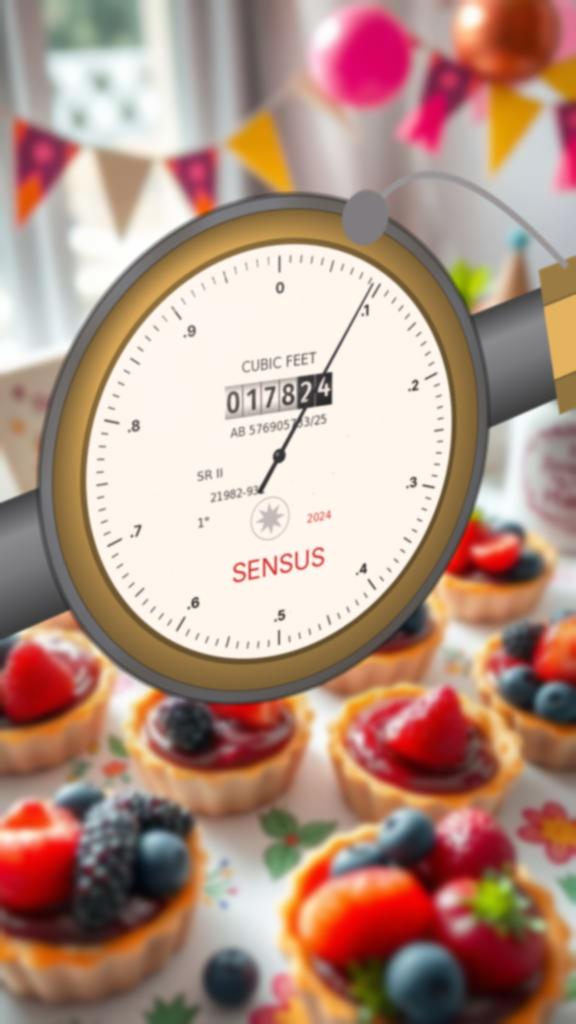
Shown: 17824.09 ft³
